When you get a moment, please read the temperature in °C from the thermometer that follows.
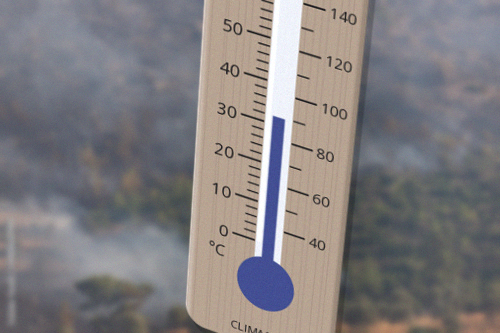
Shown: 32 °C
